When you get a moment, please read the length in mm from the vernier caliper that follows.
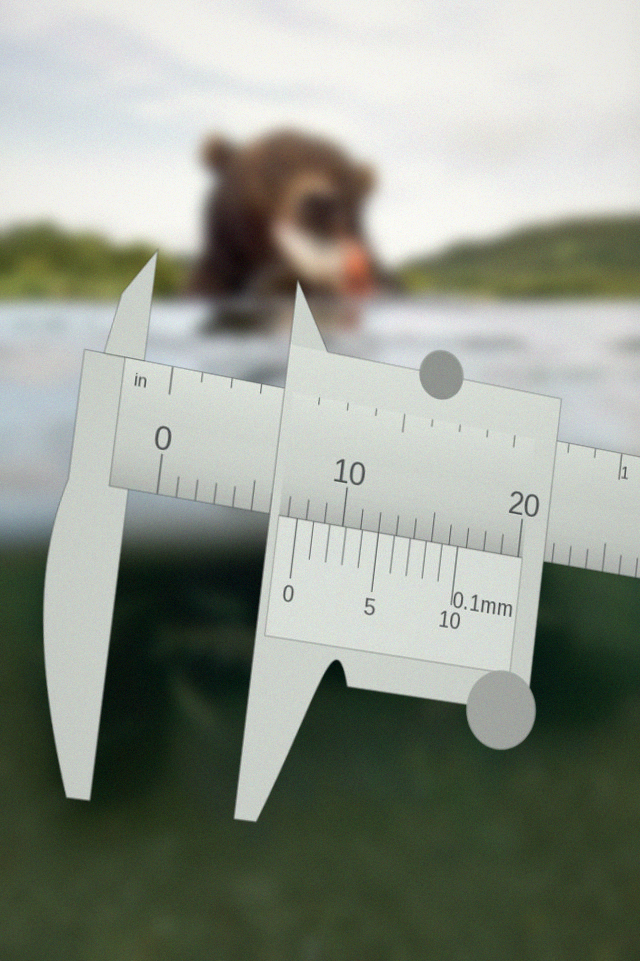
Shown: 7.5 mm
